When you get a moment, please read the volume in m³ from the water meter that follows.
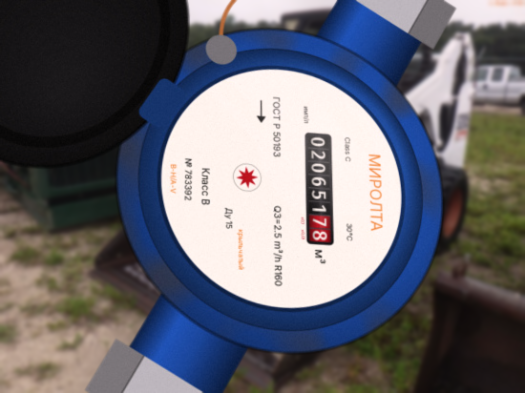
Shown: 20651.78 m³
